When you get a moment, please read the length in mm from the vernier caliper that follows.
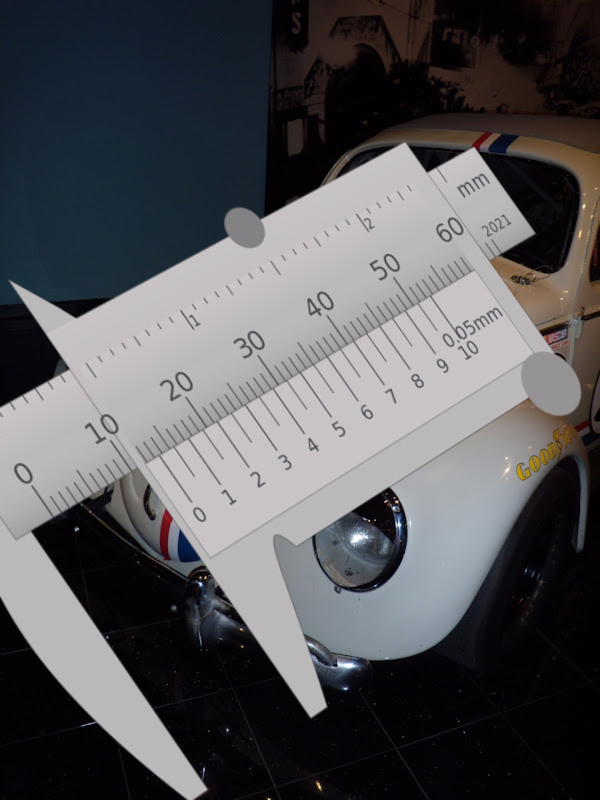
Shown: 13.6 mm
